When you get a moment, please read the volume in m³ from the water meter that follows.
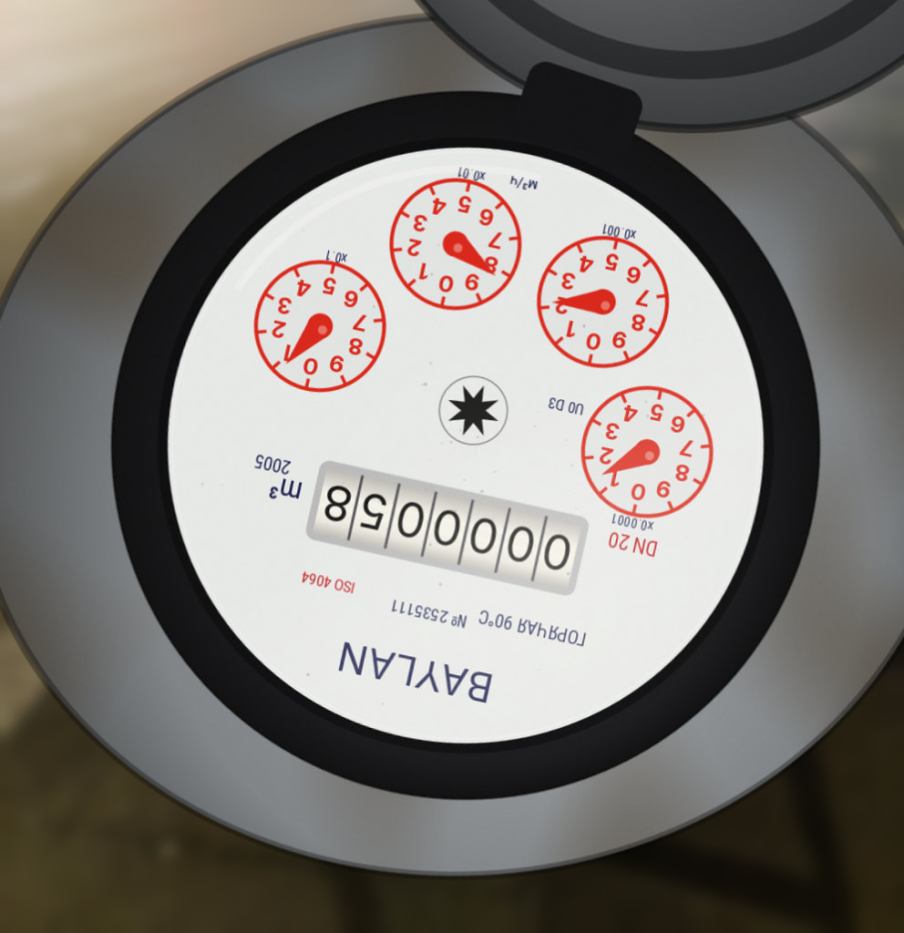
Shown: 58.0821 m³
